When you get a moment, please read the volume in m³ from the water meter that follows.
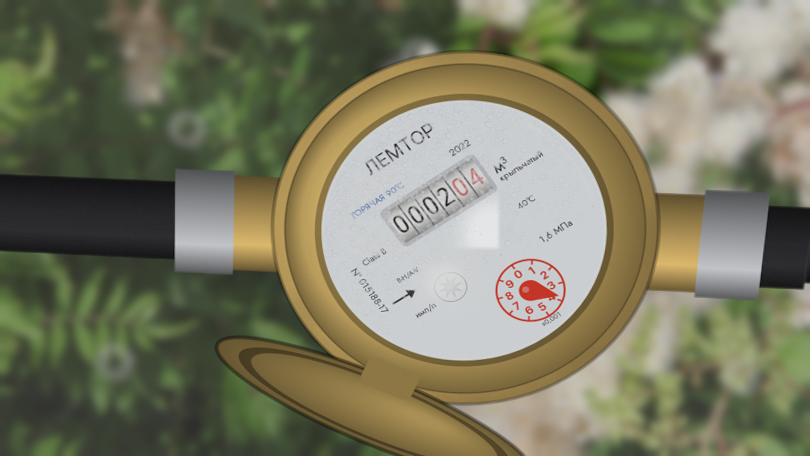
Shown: 2.043 m³
